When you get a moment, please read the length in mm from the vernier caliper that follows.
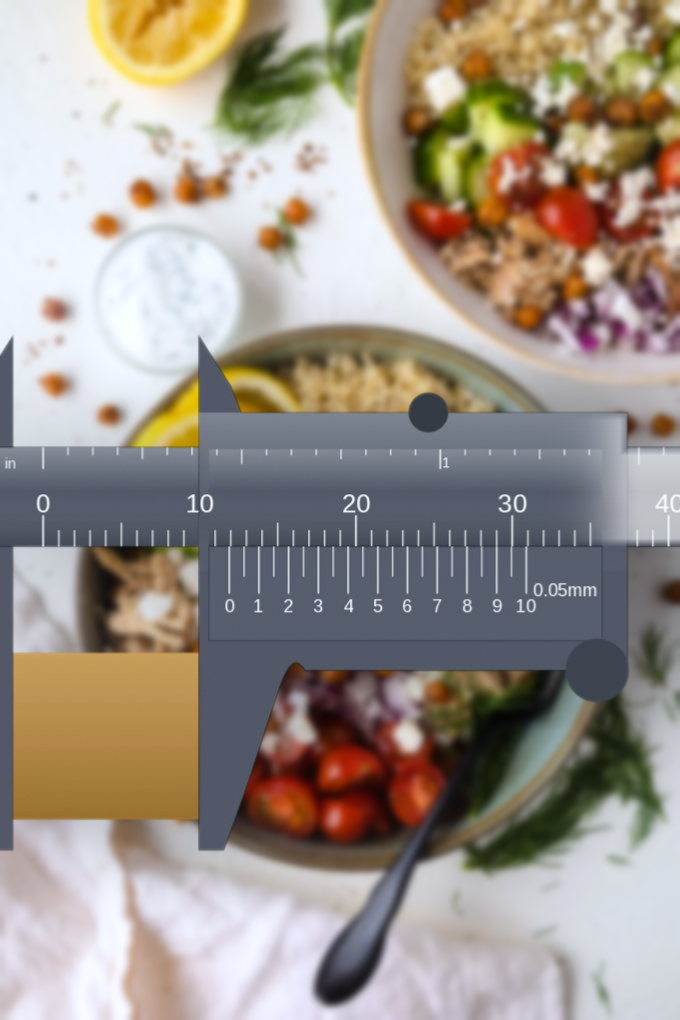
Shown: 11.9 mm
